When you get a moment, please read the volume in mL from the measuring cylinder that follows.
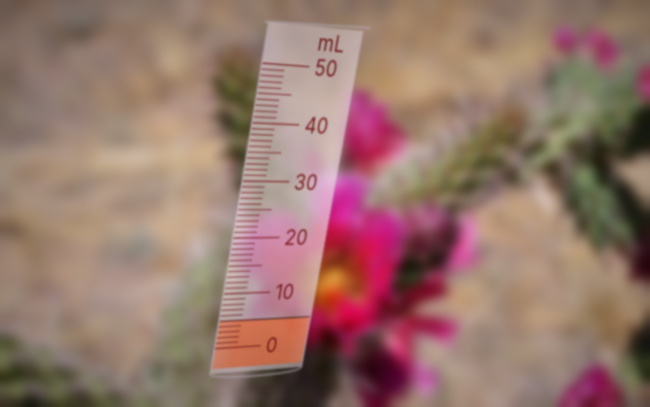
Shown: 5 mL
